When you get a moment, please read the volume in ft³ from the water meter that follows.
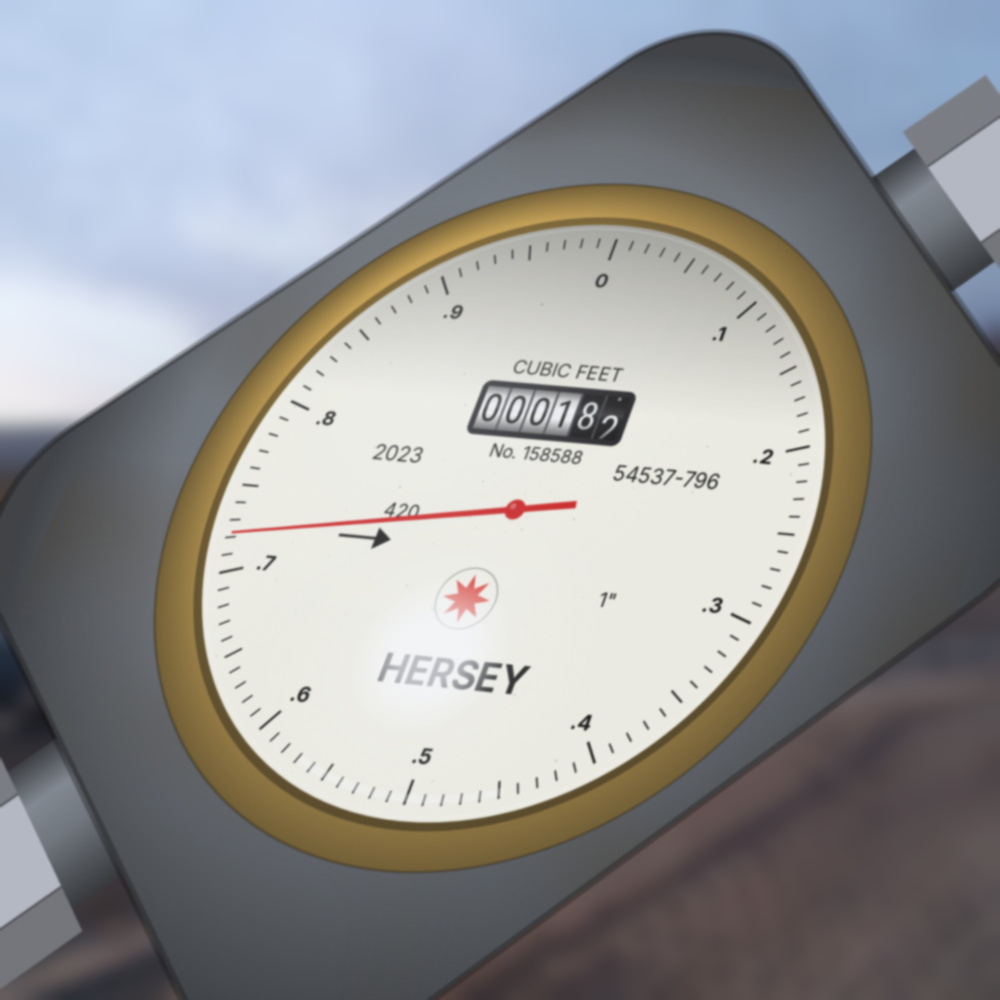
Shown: 181.72 ft³
